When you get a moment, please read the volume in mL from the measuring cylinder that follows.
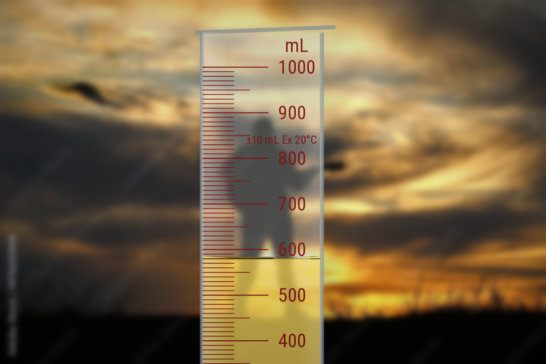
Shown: 580 mL
